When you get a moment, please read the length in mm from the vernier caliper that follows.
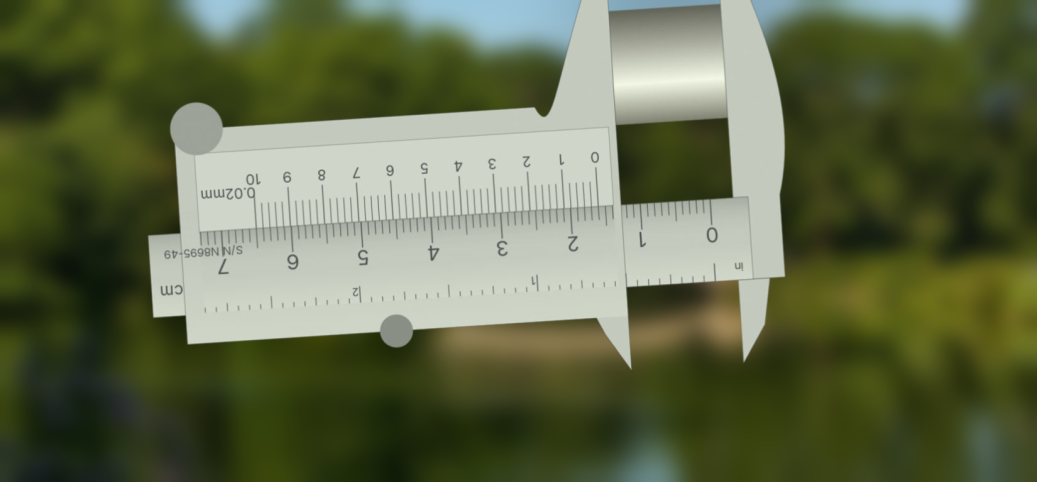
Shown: 16.0 mm
